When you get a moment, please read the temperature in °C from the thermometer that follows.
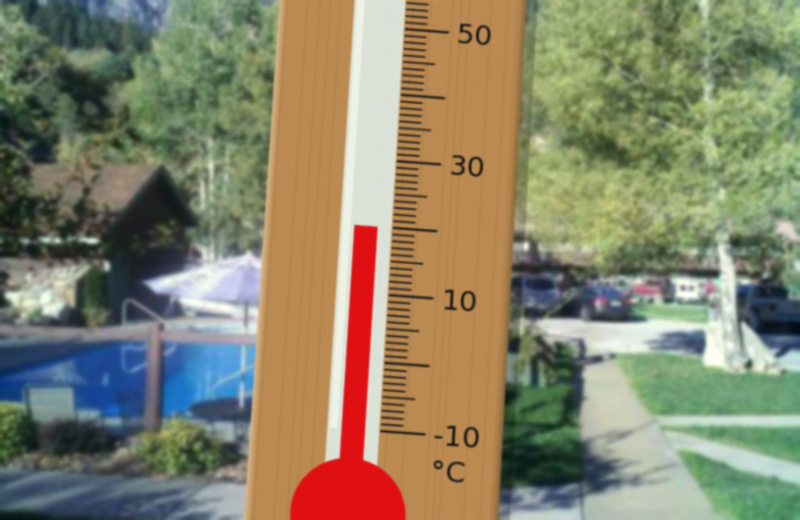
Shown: 20 °C
